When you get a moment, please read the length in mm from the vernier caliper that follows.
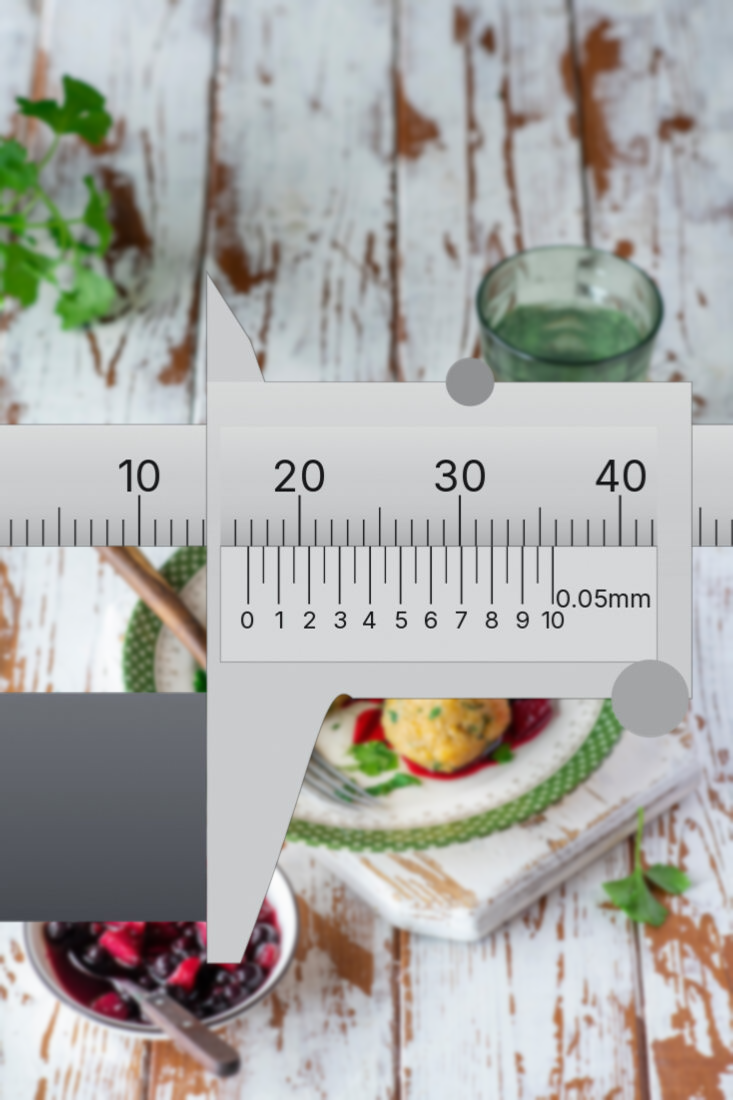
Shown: 16.8 mm
